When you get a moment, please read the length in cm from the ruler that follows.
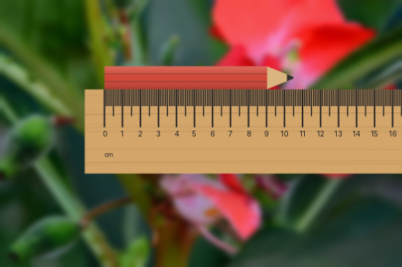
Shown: 10.5 cm
